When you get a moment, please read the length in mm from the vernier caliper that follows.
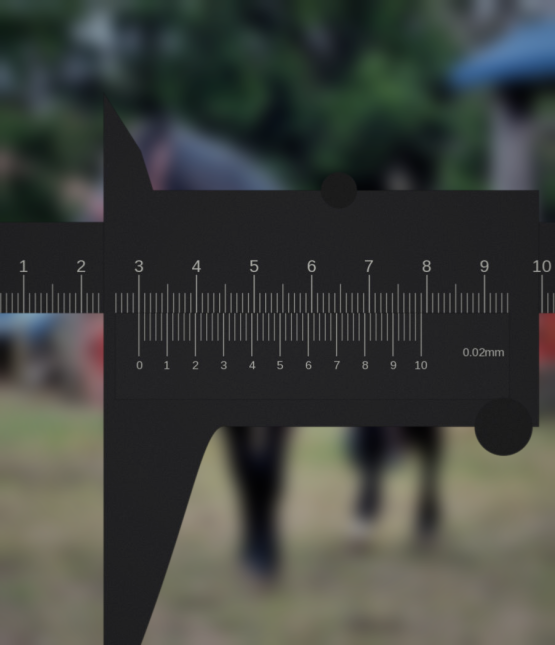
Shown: 30.0 mm
